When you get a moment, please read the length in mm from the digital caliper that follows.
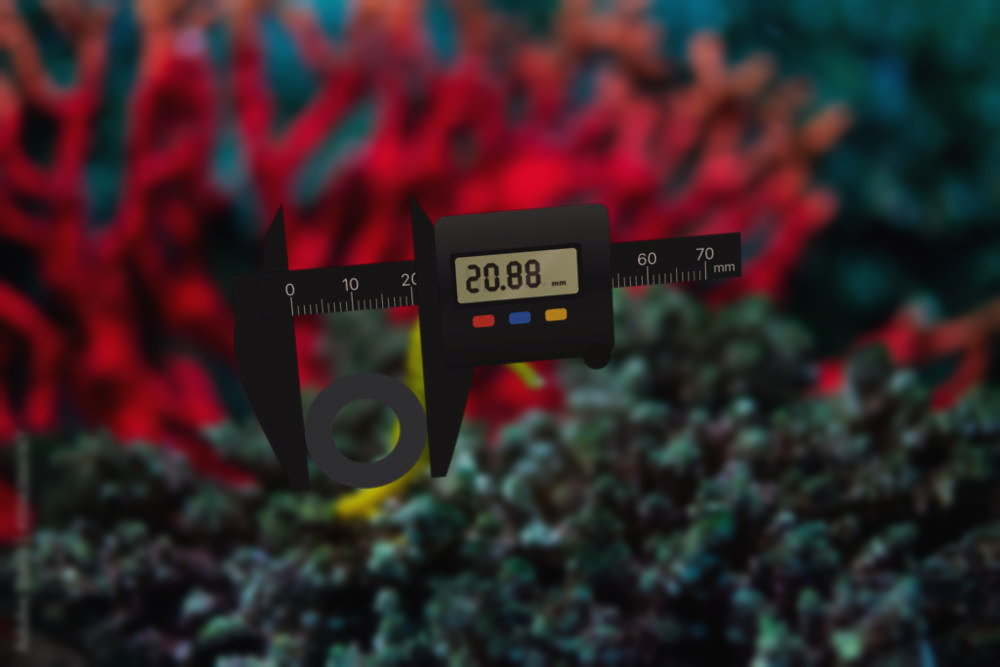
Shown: 20.88 mm
